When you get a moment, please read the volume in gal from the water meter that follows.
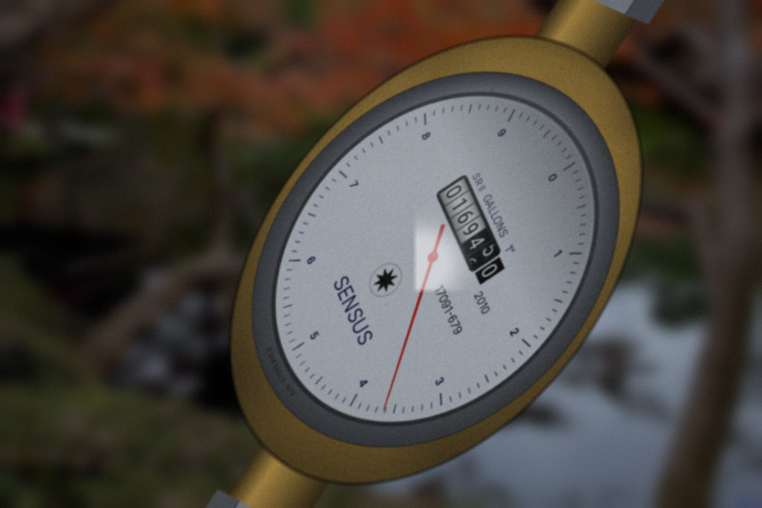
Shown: 169453.6 gal
